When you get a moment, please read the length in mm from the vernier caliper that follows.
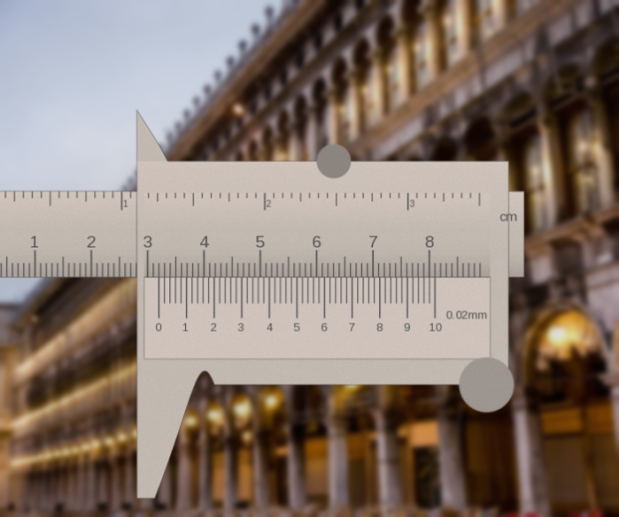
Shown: 32.0 mm
